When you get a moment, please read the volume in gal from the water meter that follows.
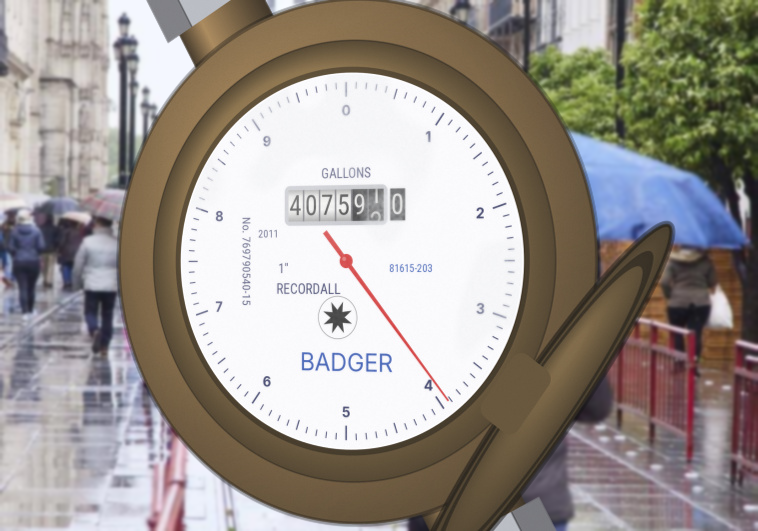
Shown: 4075913.9 gal
